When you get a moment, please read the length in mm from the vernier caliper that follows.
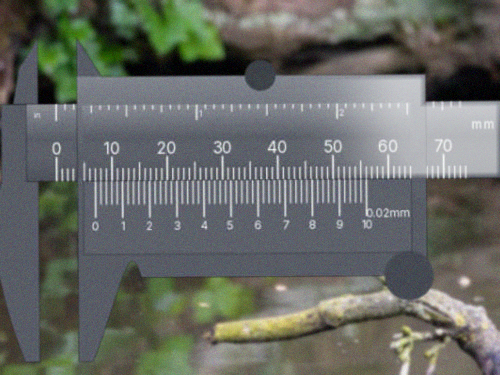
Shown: 7.0 mm
